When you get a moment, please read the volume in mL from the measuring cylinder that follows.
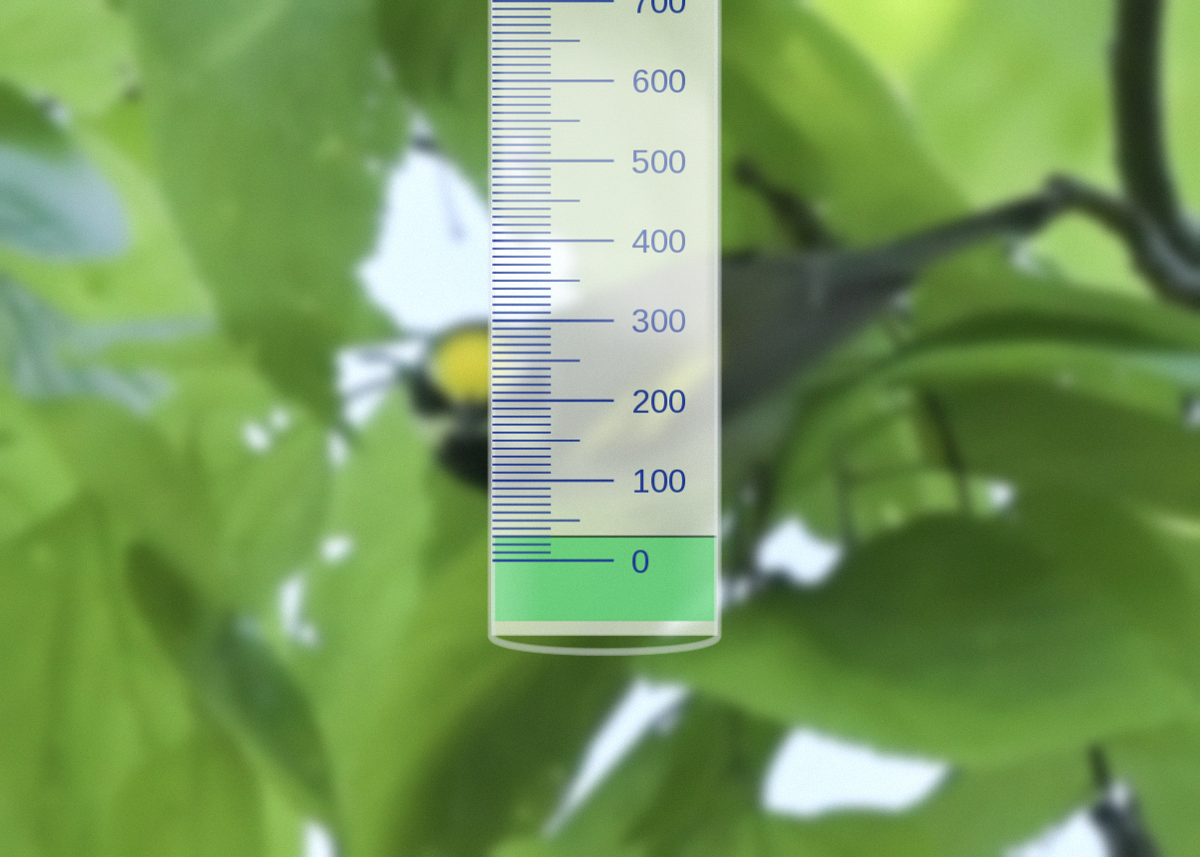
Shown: 30 mL
